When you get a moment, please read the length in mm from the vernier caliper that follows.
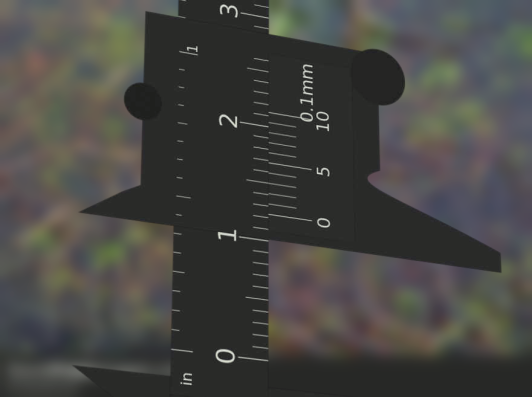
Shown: 12.3 mm
